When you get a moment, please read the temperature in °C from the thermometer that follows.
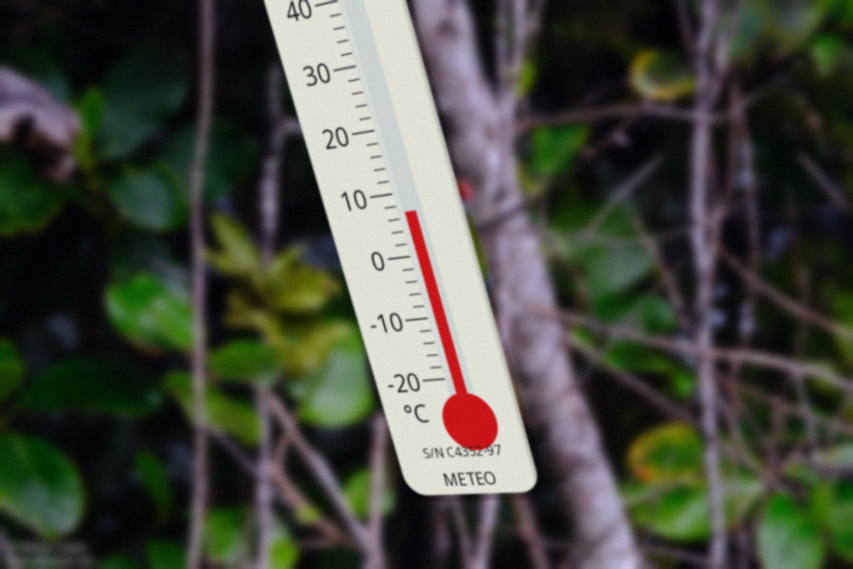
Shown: 7 °C
